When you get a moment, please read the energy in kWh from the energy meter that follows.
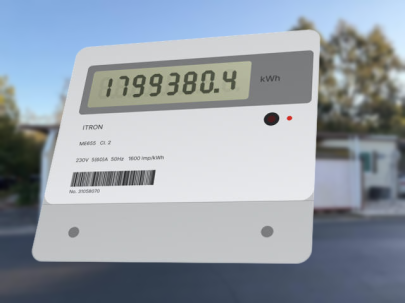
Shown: 1799380.4 kWh
